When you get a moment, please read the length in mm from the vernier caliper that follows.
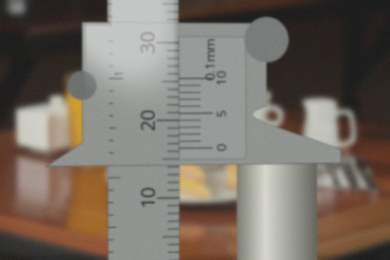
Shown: 16.4 mm
